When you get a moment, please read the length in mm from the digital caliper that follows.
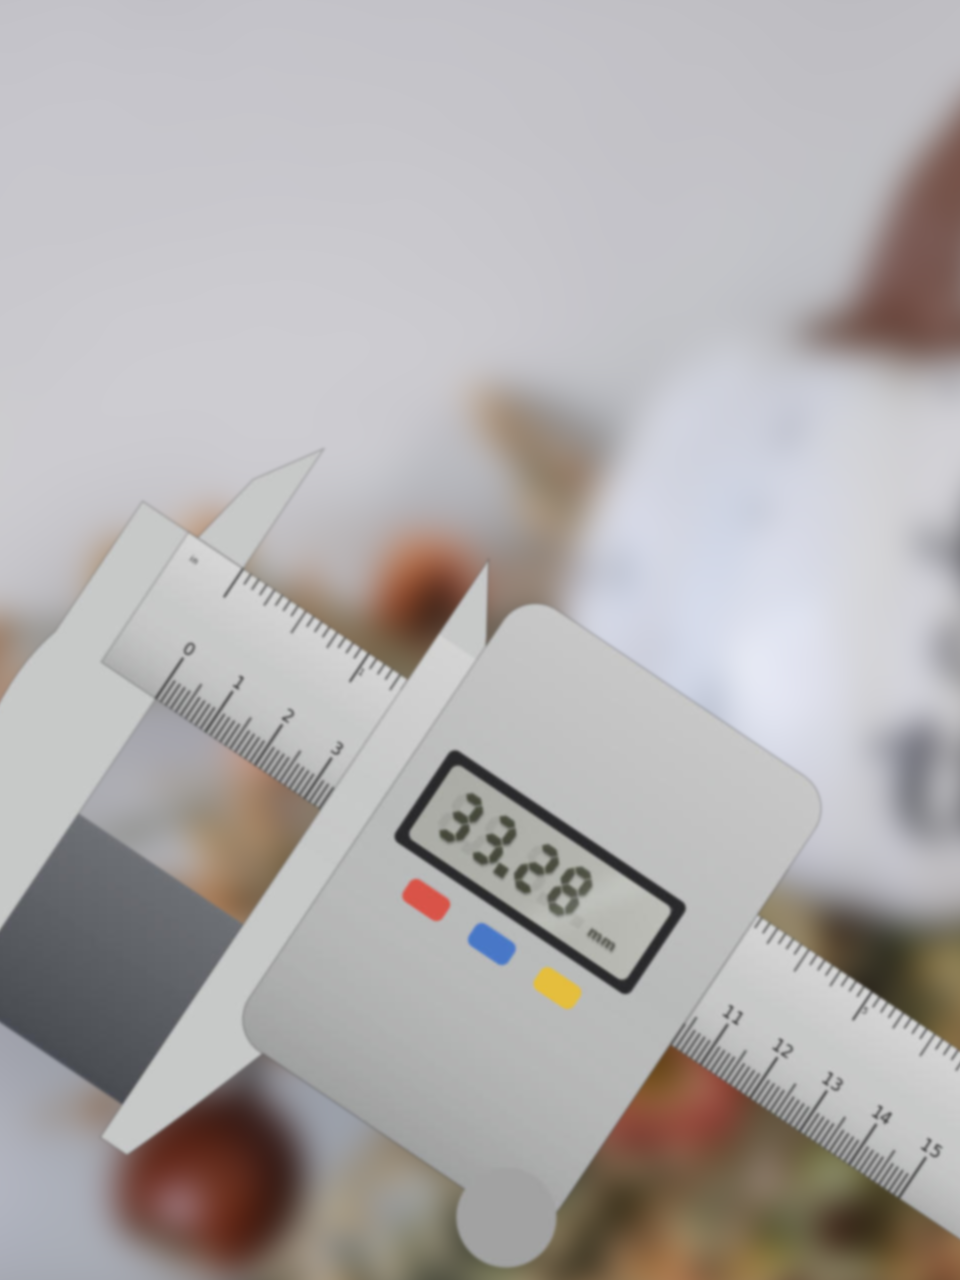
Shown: 33.28 mm
